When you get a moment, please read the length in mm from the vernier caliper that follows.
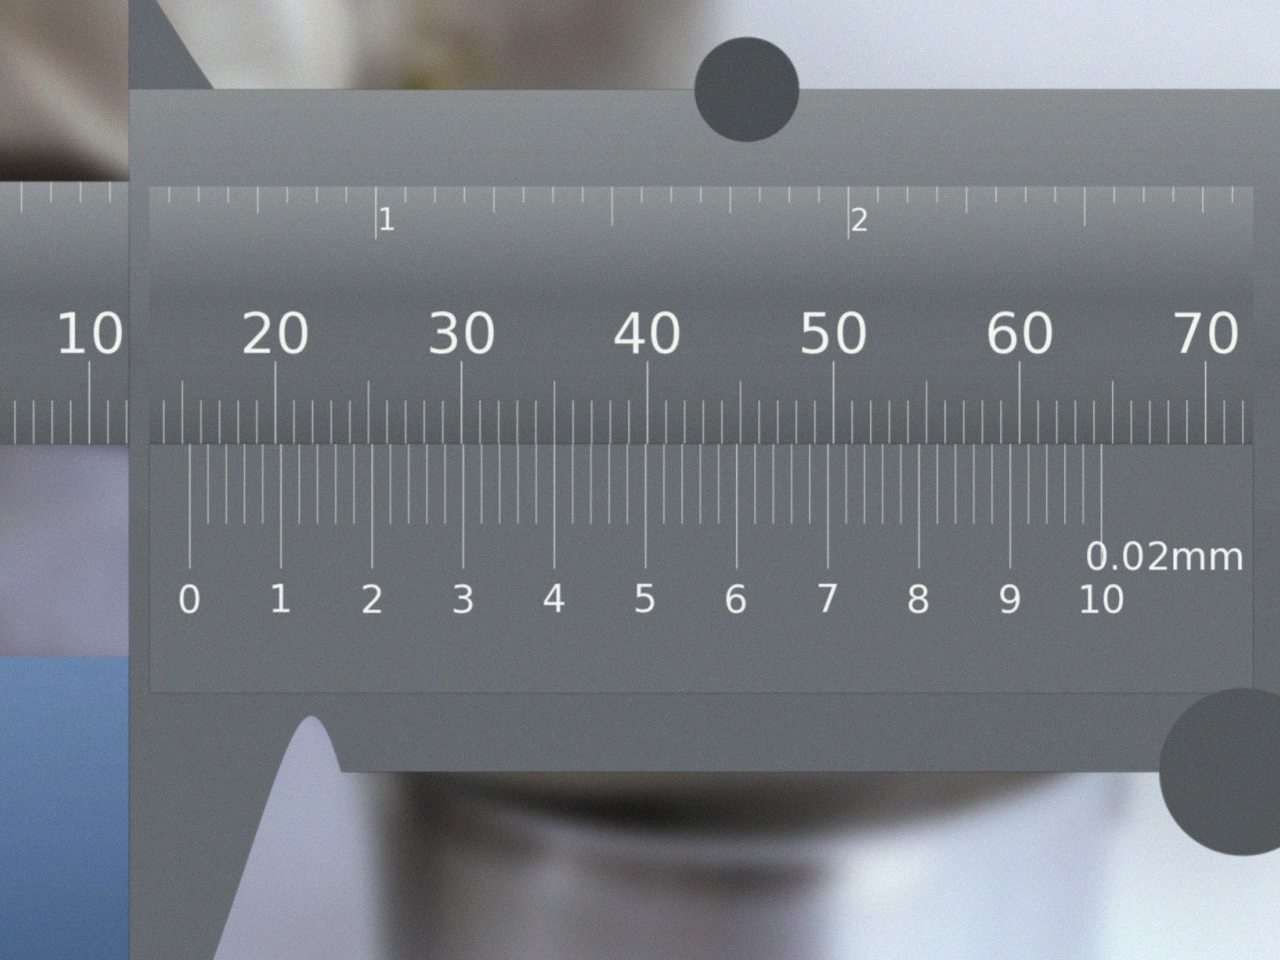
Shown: 15.4 mm
